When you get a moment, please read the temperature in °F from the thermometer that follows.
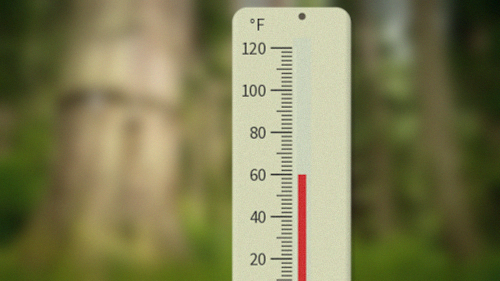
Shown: 60 °F
